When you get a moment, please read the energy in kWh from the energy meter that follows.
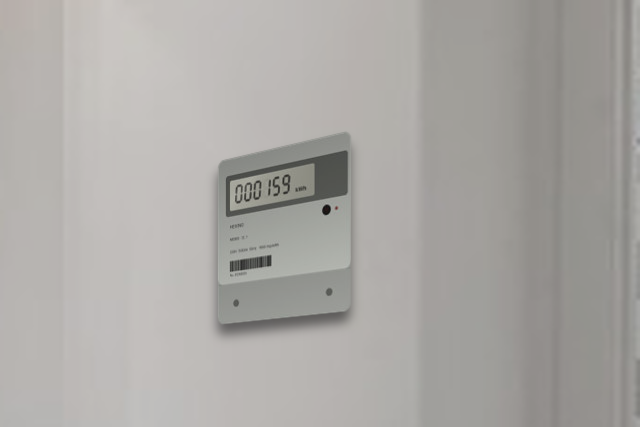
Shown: 159 kWh
